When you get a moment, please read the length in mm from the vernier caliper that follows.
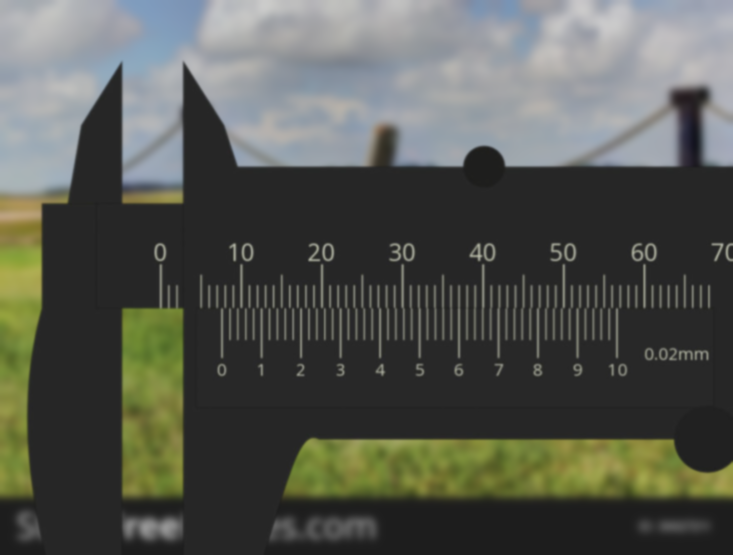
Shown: 7.6 mm
